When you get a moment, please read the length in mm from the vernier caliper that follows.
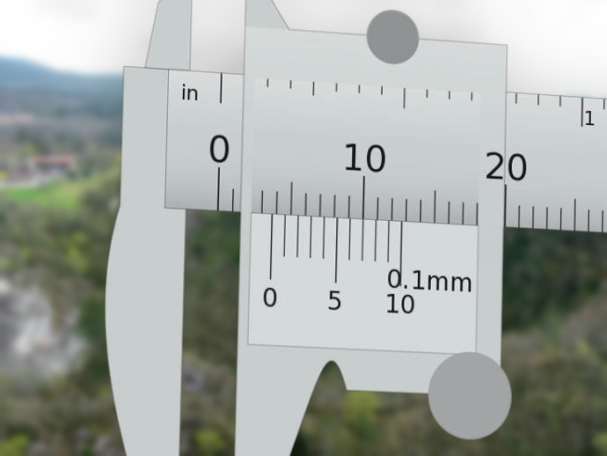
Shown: 3.7 mm
